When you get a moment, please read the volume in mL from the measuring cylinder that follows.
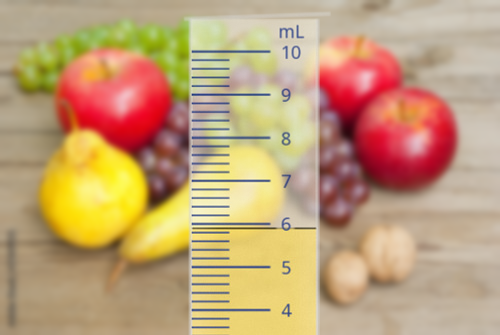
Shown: 5.9 mL
